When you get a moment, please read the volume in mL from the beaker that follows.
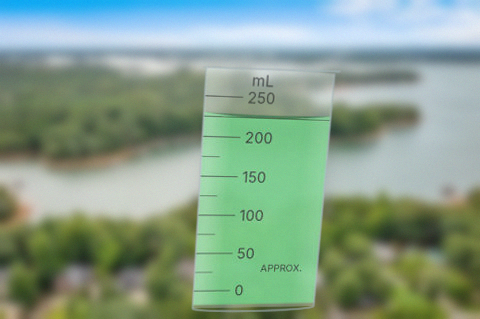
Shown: 225 mL
